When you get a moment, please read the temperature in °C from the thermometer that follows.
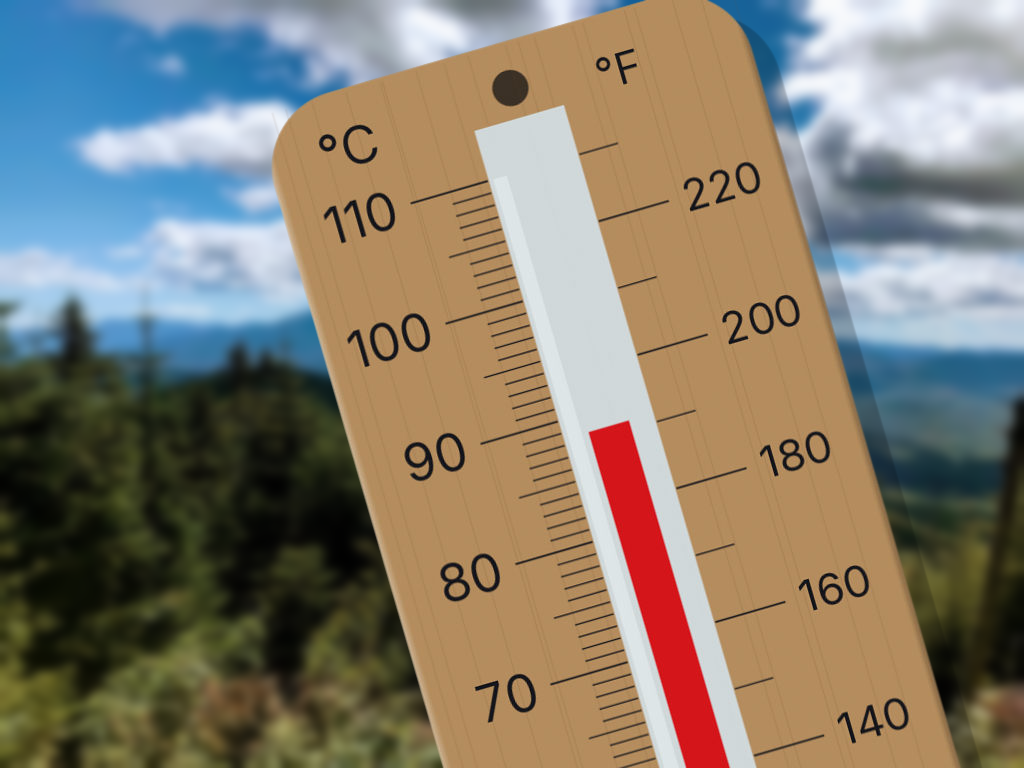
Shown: 88.5 °C
